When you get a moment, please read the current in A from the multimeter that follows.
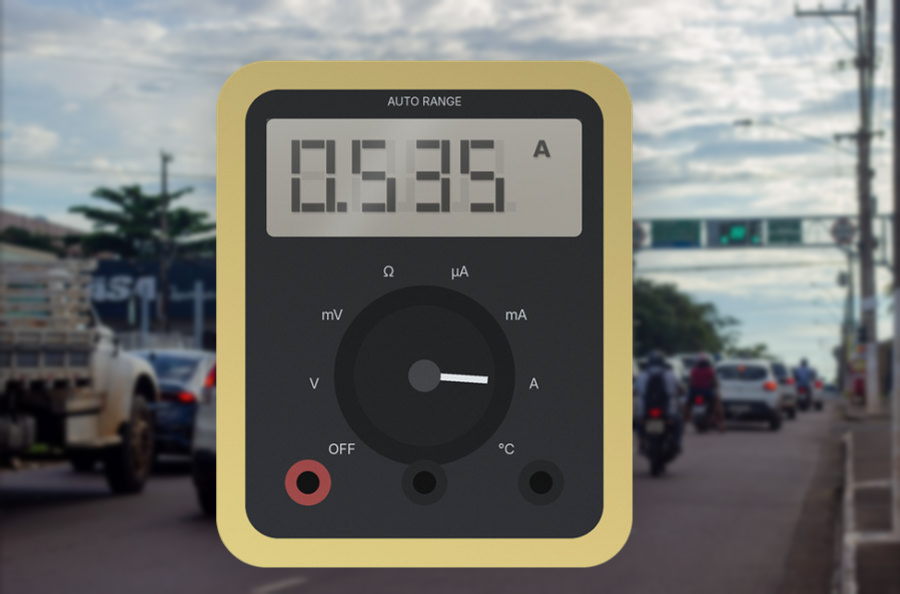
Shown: 0.535 A
